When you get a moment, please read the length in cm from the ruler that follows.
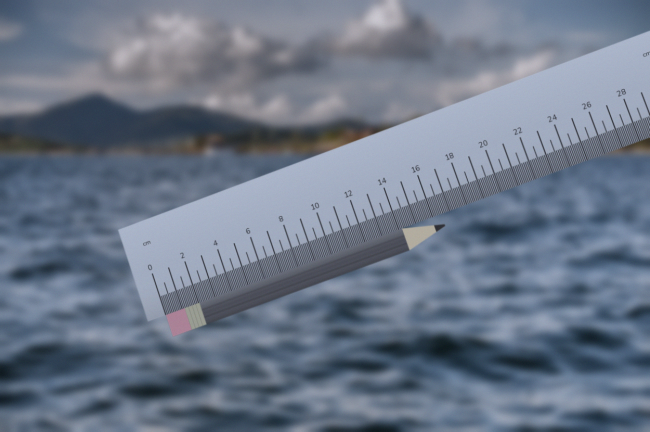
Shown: 16.5 cm
